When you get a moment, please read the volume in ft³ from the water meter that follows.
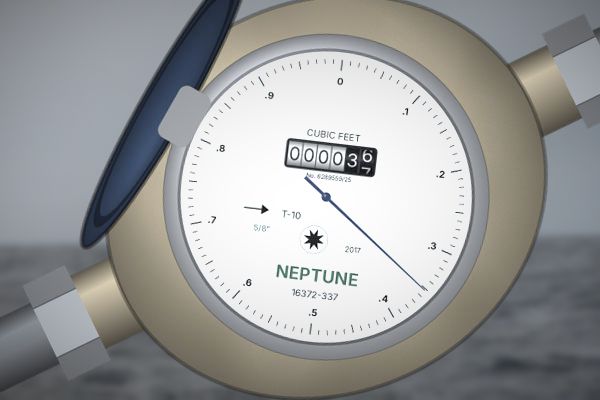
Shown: 36.35 ft³
